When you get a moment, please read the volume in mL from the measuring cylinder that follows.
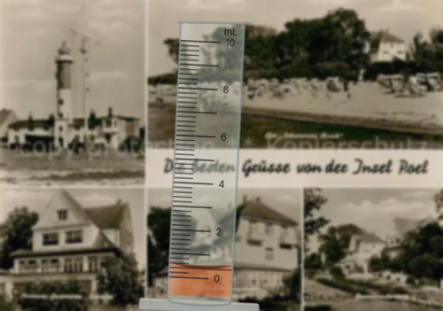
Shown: 0.4 mL
